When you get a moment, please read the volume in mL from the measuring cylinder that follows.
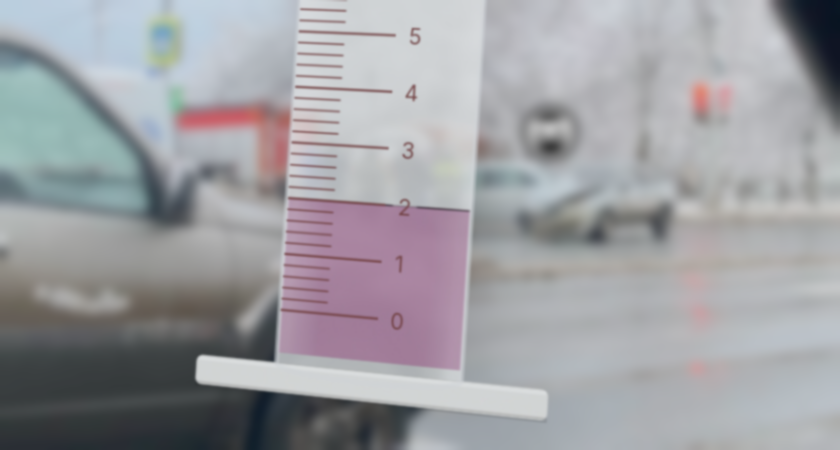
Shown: 2 mL
